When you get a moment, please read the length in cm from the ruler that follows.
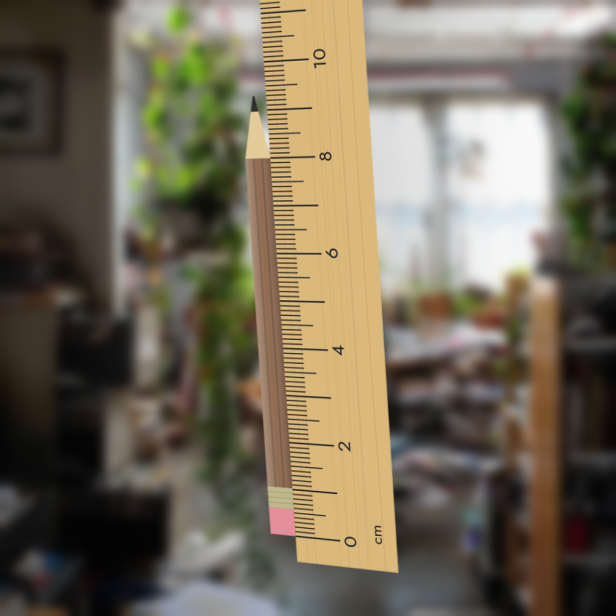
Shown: 9.3 cm
